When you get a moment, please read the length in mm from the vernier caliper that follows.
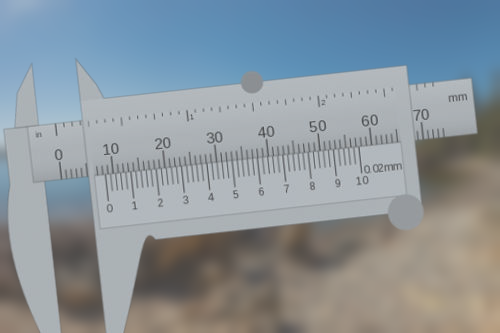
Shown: 8.5 mm
